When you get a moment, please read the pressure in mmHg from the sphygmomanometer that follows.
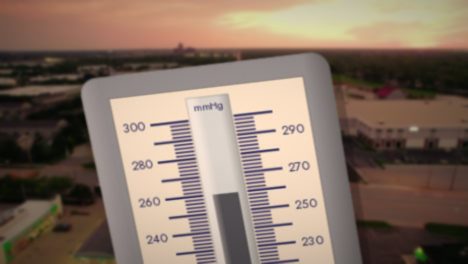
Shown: 260 mmHg
